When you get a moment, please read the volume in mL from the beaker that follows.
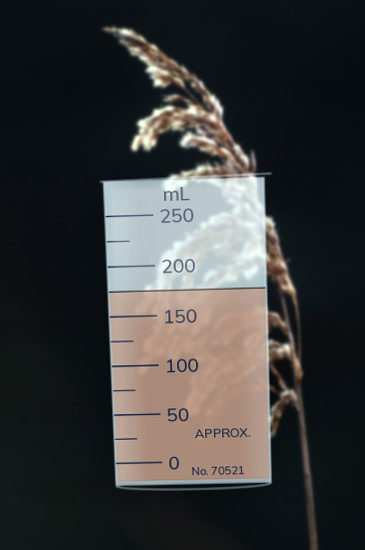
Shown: 175 mL
